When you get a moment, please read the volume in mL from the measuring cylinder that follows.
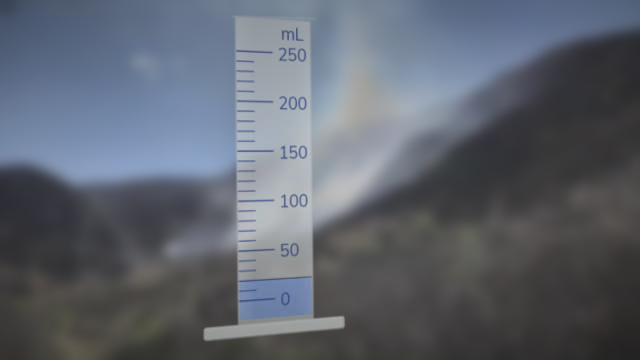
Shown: 20 mL
